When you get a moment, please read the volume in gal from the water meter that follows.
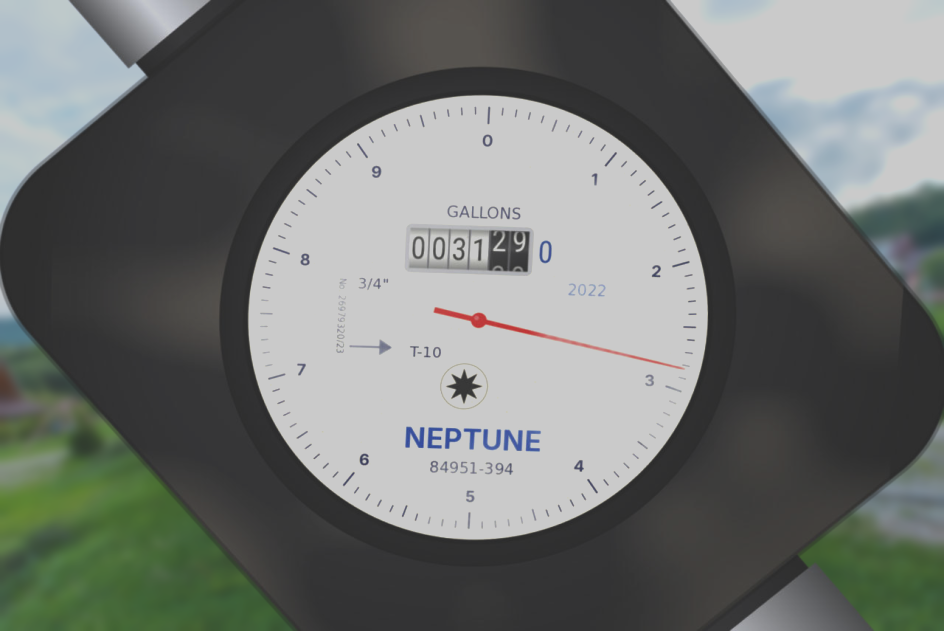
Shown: 31292.8 gal
